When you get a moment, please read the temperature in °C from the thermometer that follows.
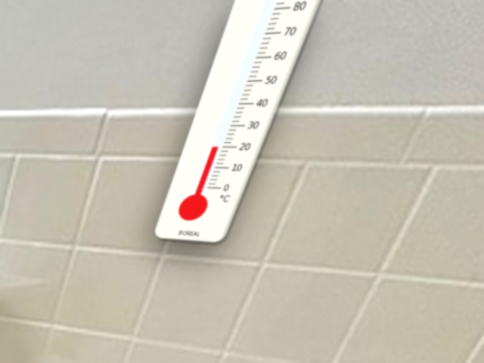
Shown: 20 °C
